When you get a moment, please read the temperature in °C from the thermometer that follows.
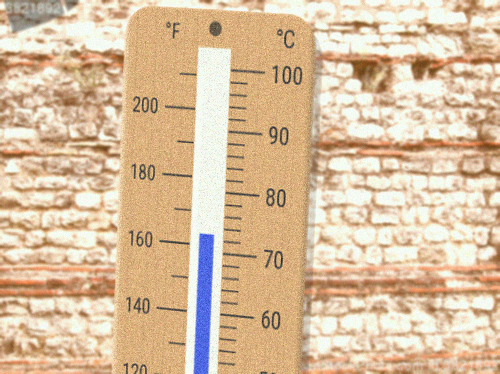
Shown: 73 °C
